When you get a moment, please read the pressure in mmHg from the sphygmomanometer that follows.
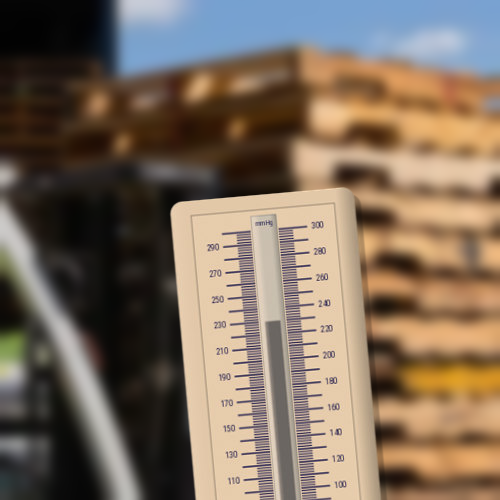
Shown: 230 mmHg
